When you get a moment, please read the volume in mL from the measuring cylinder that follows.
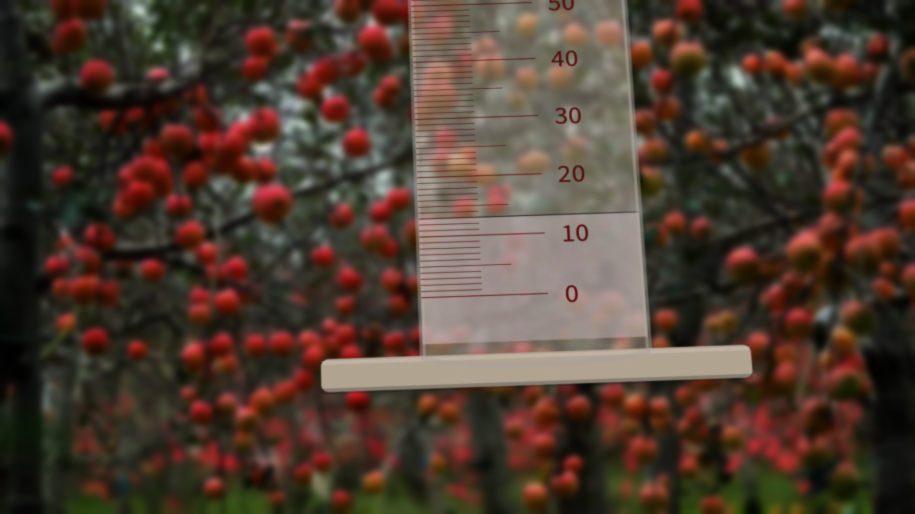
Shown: 13 mL
